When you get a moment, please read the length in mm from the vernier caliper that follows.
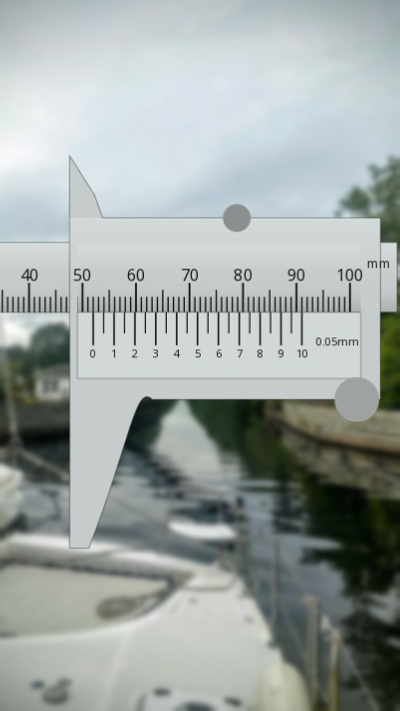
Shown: 52.0 mm
